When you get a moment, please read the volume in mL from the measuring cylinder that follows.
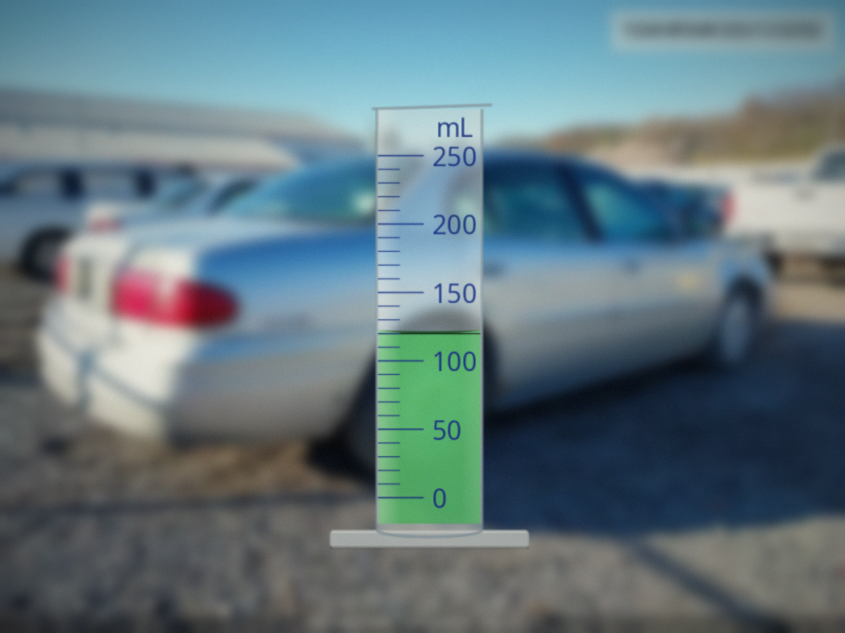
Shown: 120 mL
